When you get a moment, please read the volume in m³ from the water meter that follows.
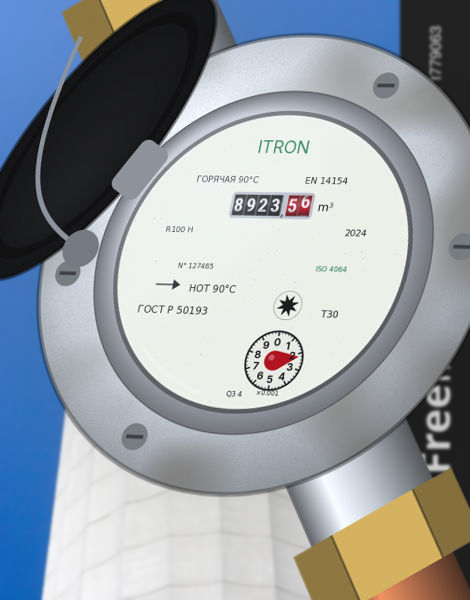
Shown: 8923.562 m³
